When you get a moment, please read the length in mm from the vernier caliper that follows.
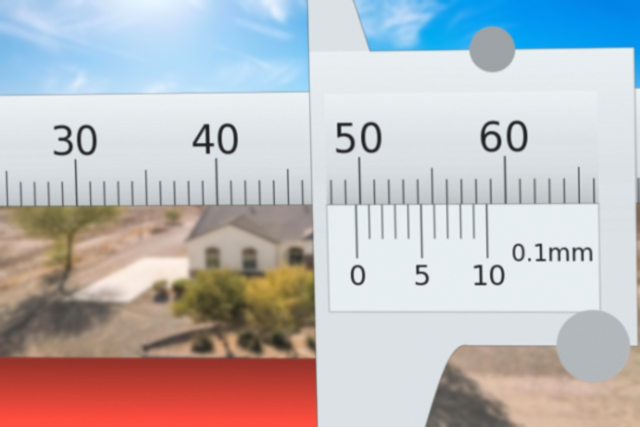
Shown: 49.7 mm
